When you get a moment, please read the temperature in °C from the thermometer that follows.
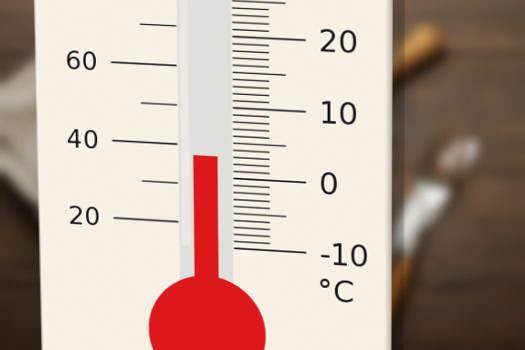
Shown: 3 °C
